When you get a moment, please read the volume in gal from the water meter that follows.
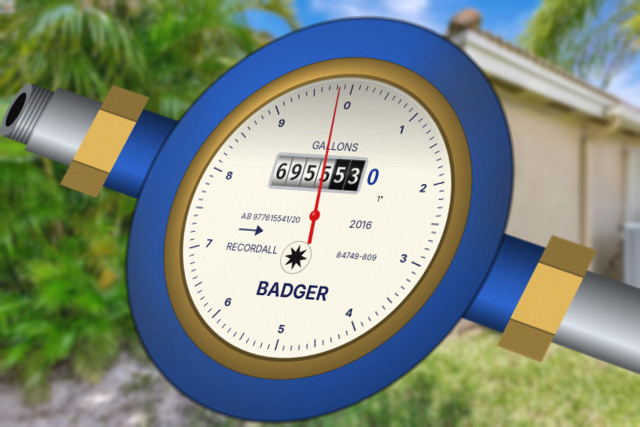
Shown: 6955529.8 gal
